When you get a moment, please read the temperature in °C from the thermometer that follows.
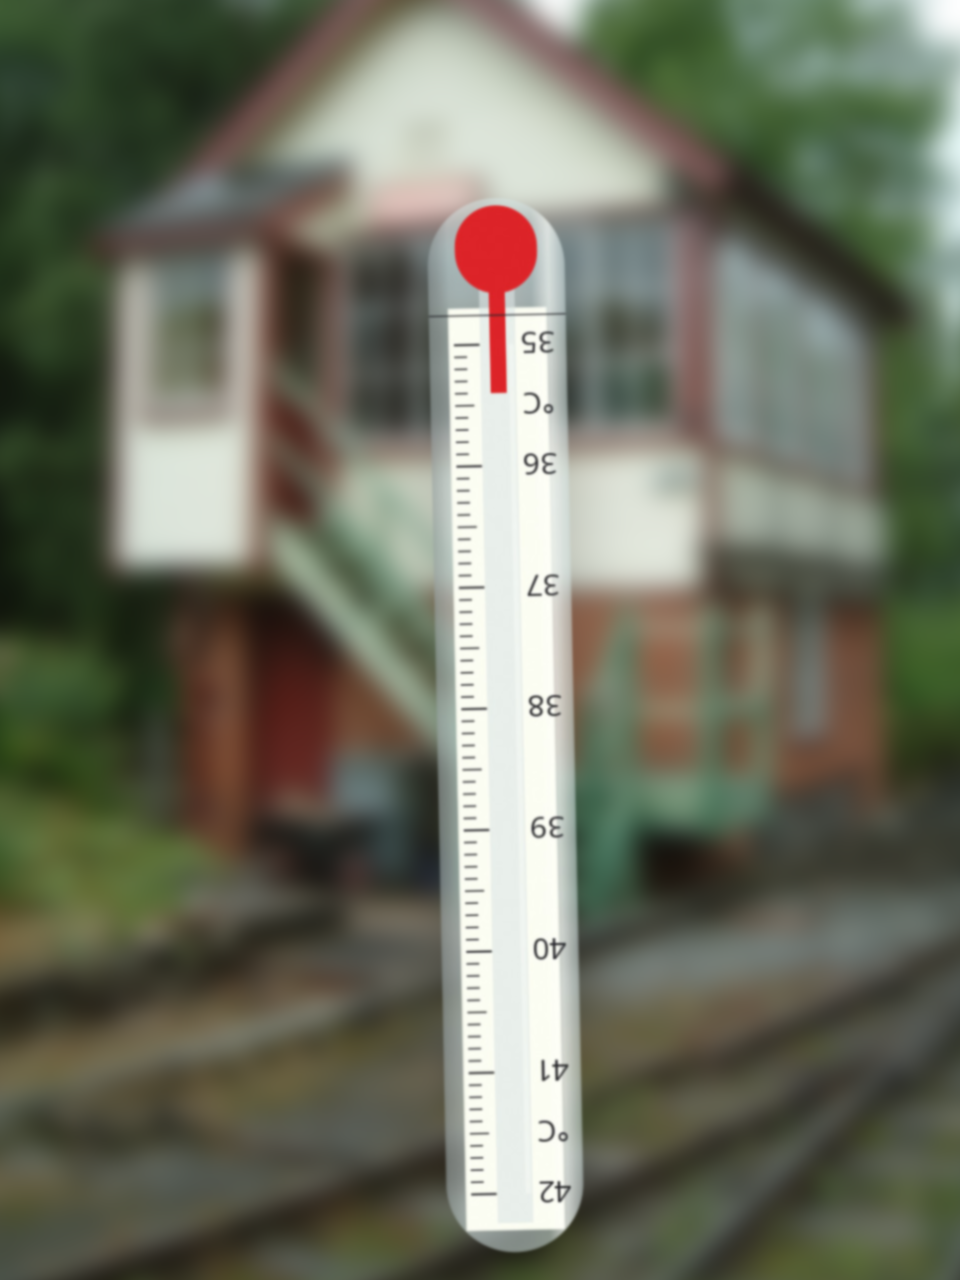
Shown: 35.4 °C
